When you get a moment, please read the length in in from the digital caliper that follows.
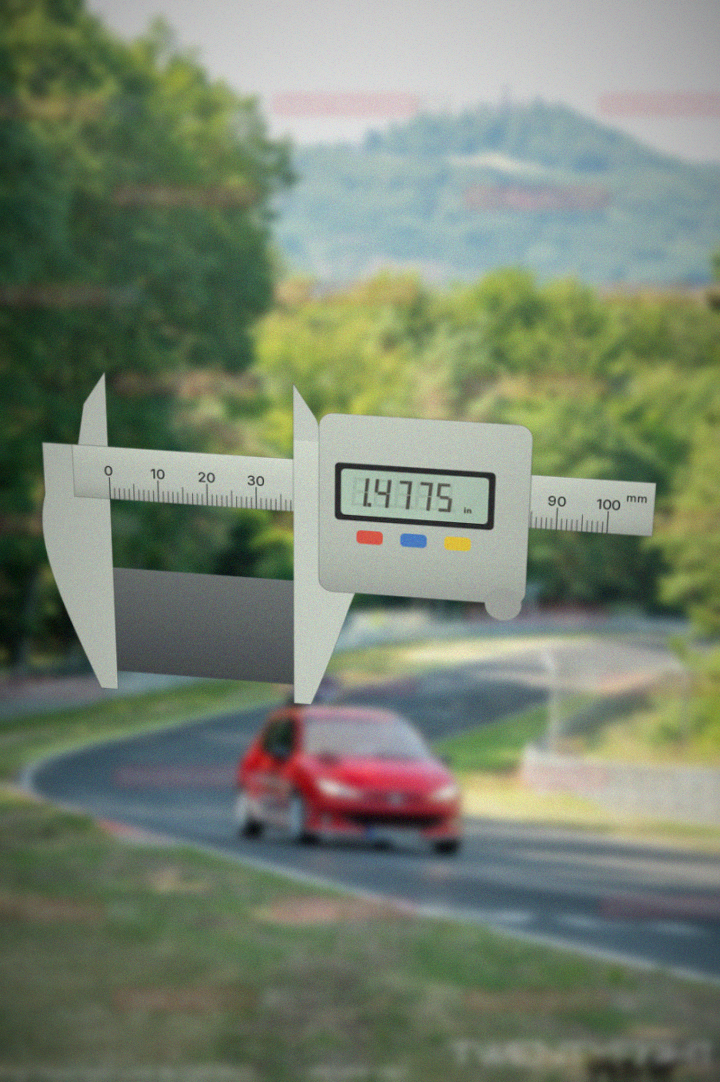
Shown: 1.4775 in
